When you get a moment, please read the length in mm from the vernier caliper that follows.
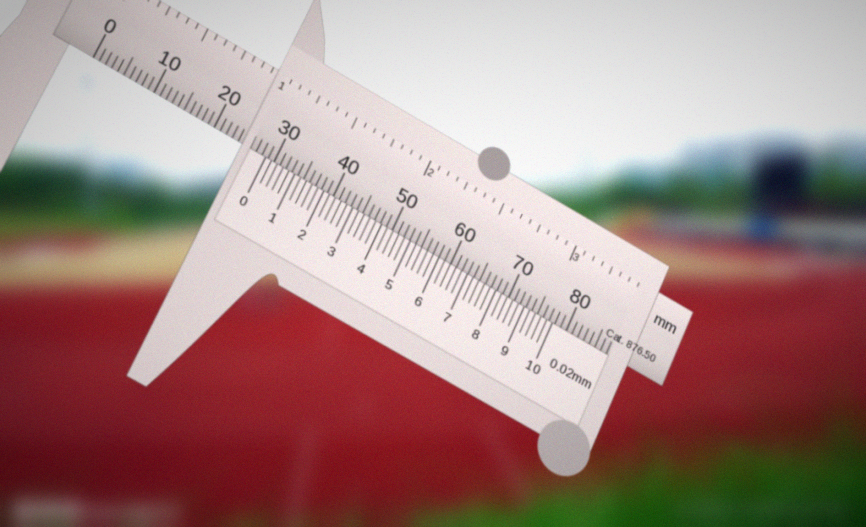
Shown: 28.6 mm
